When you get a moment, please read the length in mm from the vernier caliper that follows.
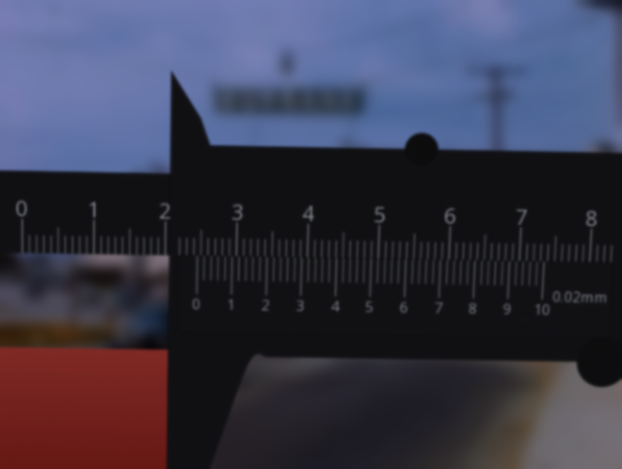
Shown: 24.5 mm
